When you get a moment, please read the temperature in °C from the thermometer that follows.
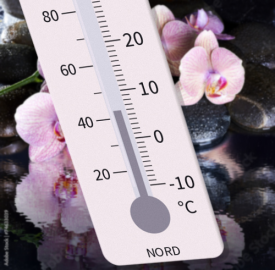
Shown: 6 °C
